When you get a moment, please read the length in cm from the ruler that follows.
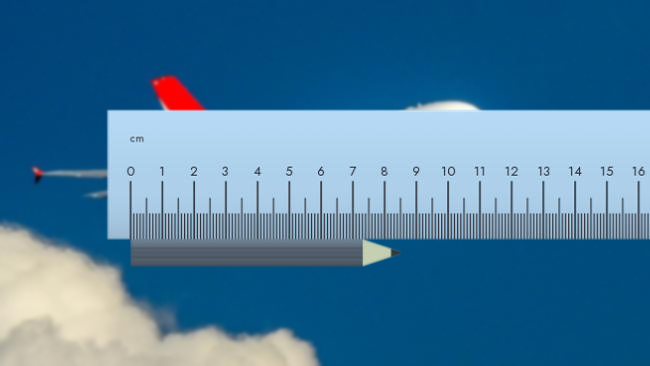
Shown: 8.5 cm
